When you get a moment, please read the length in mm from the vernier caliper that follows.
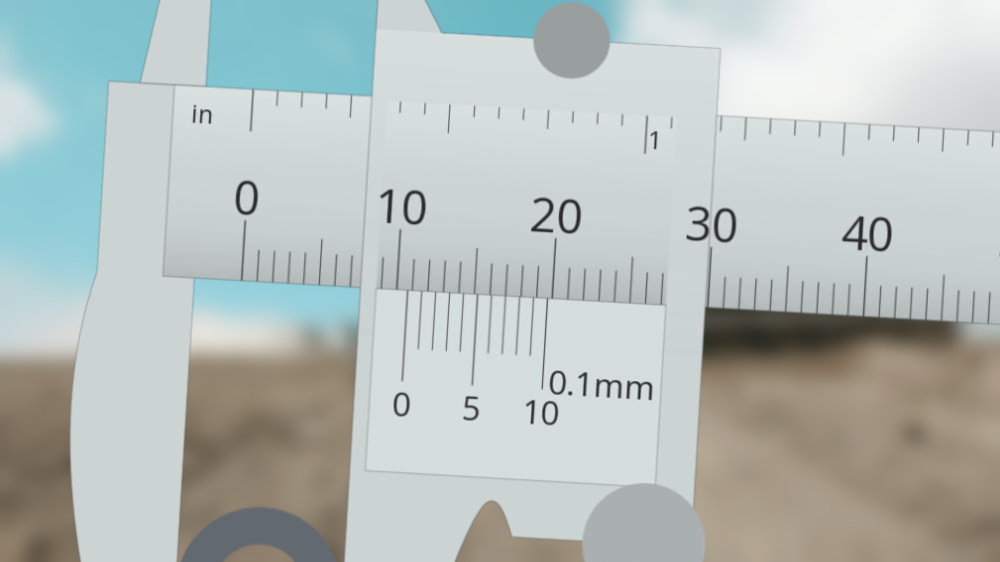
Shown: 10.7 mm
